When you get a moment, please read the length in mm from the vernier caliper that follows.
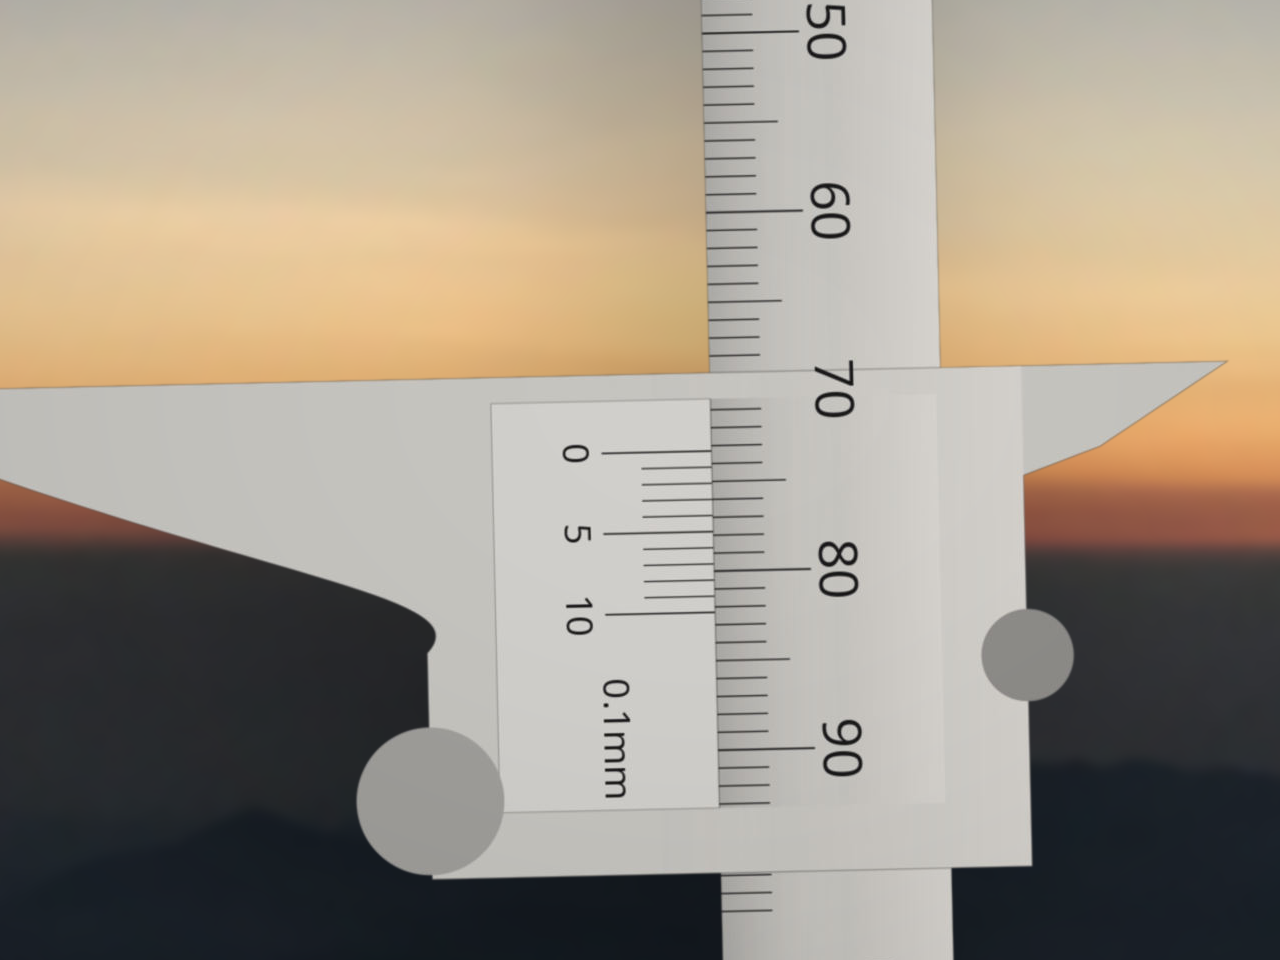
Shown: 73.3 mm
